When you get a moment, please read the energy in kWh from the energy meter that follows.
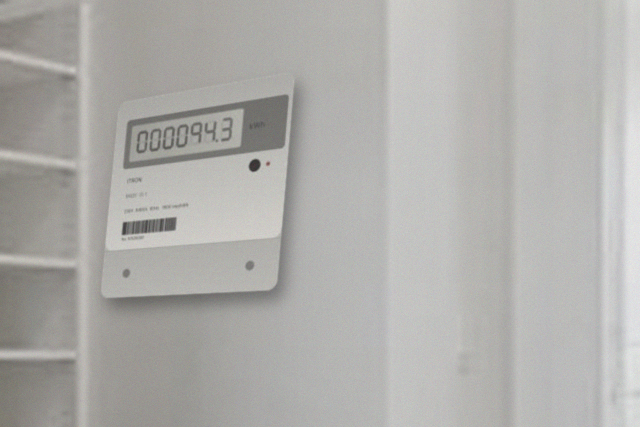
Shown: 94.3 kWh
